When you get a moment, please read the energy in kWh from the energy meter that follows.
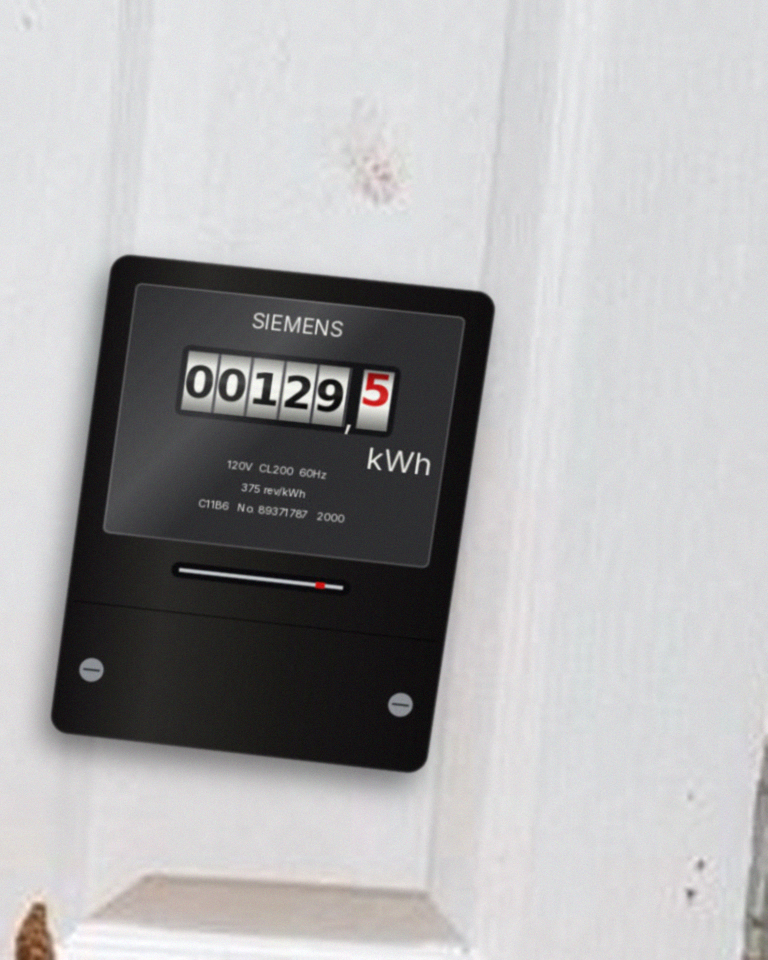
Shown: 129.5 kWh
